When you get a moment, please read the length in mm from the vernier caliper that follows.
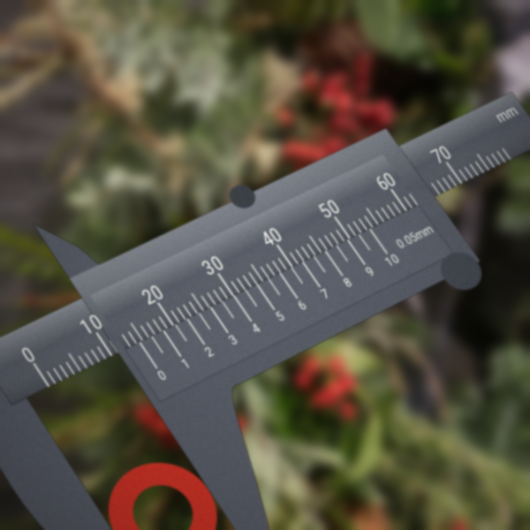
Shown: 14.5 mm
